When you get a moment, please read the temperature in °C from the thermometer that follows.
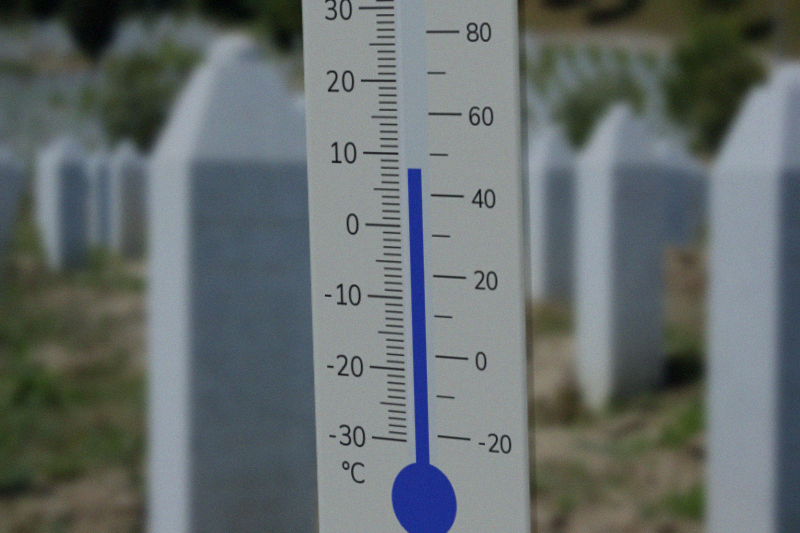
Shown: 8 °C
